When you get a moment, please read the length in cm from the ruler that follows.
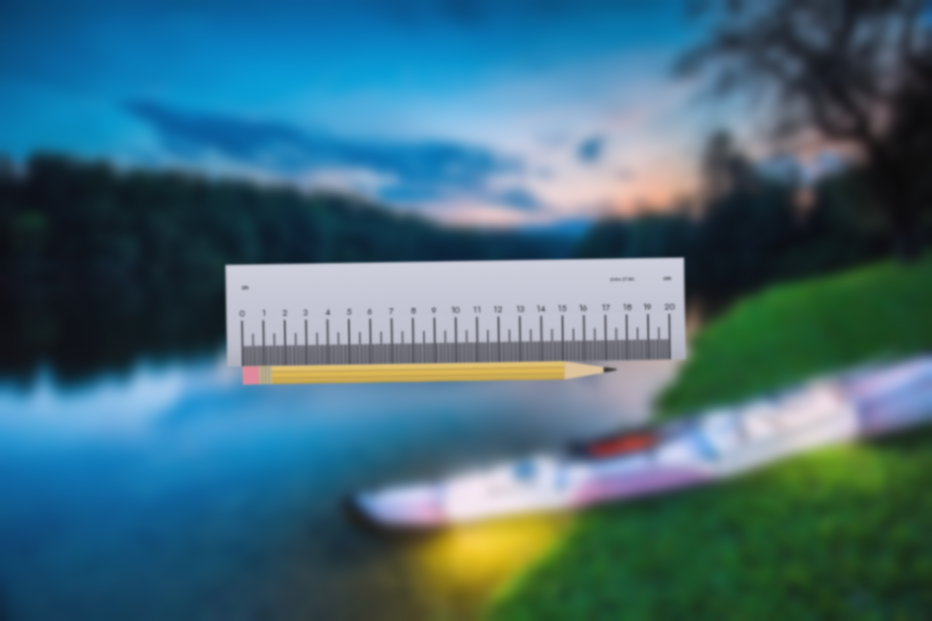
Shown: 17.5 cm
